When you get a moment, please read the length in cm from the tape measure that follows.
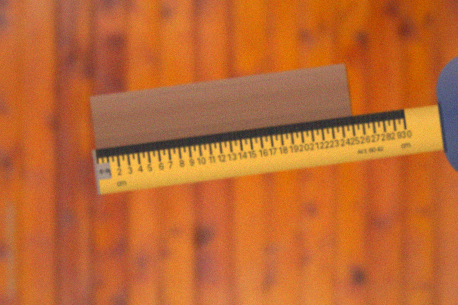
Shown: 25 cm
